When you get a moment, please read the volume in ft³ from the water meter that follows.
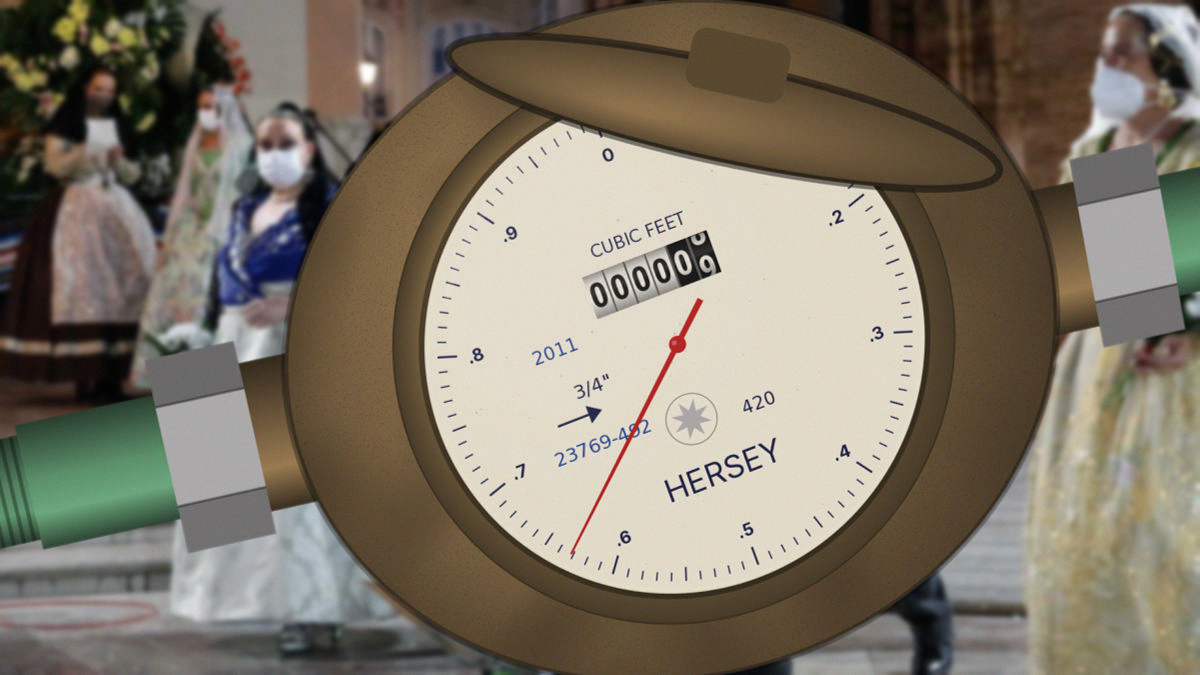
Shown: 8.63 ft³
